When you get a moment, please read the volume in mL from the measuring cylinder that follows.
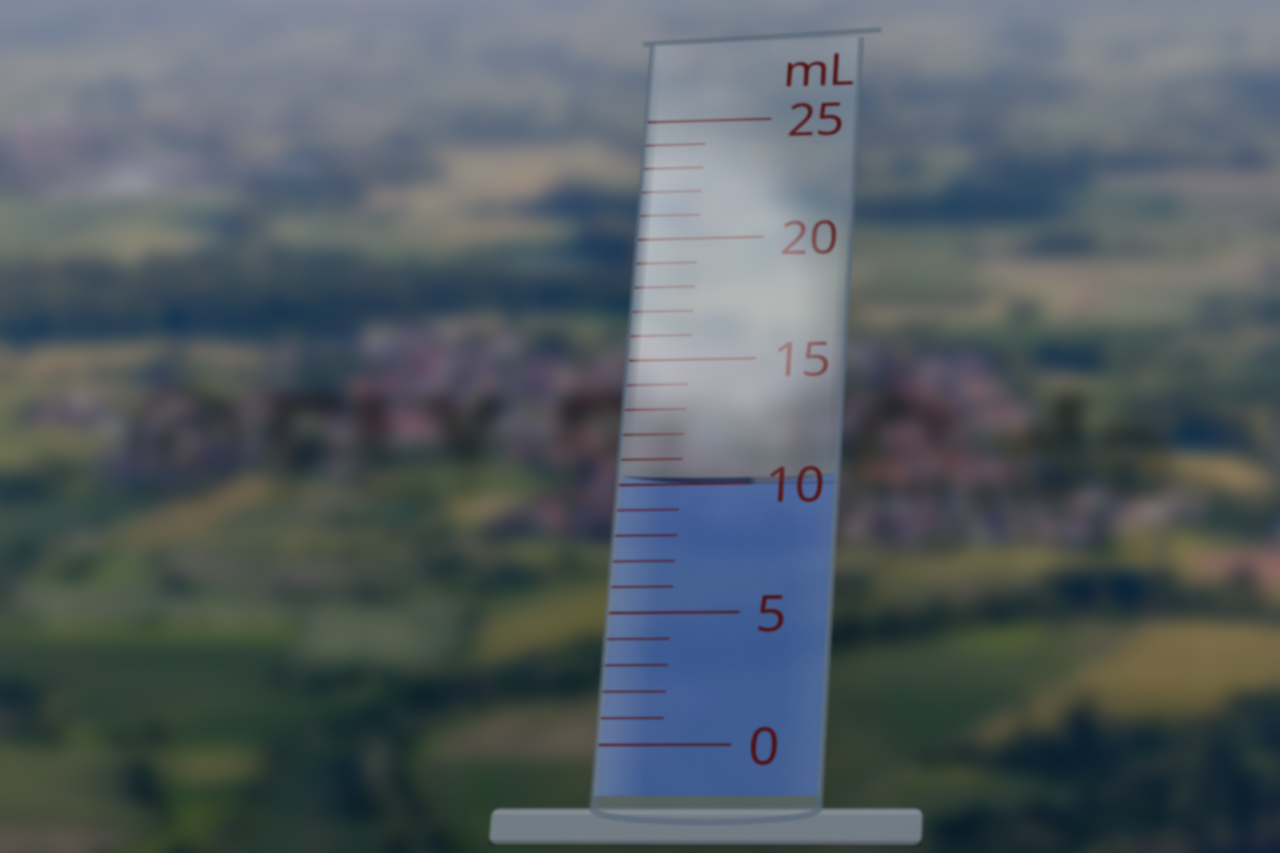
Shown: 10 mL
